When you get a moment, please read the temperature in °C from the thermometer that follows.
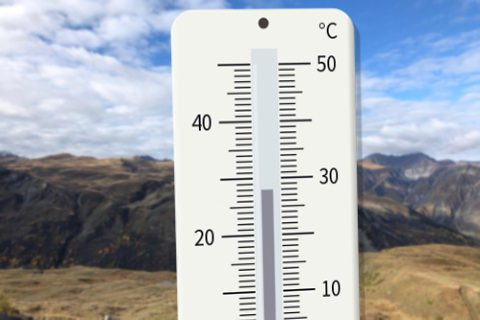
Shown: 28 °C
